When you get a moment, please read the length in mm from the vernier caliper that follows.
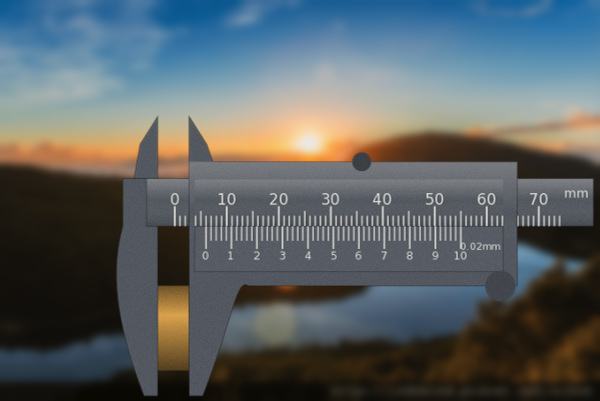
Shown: 6.0 mm
